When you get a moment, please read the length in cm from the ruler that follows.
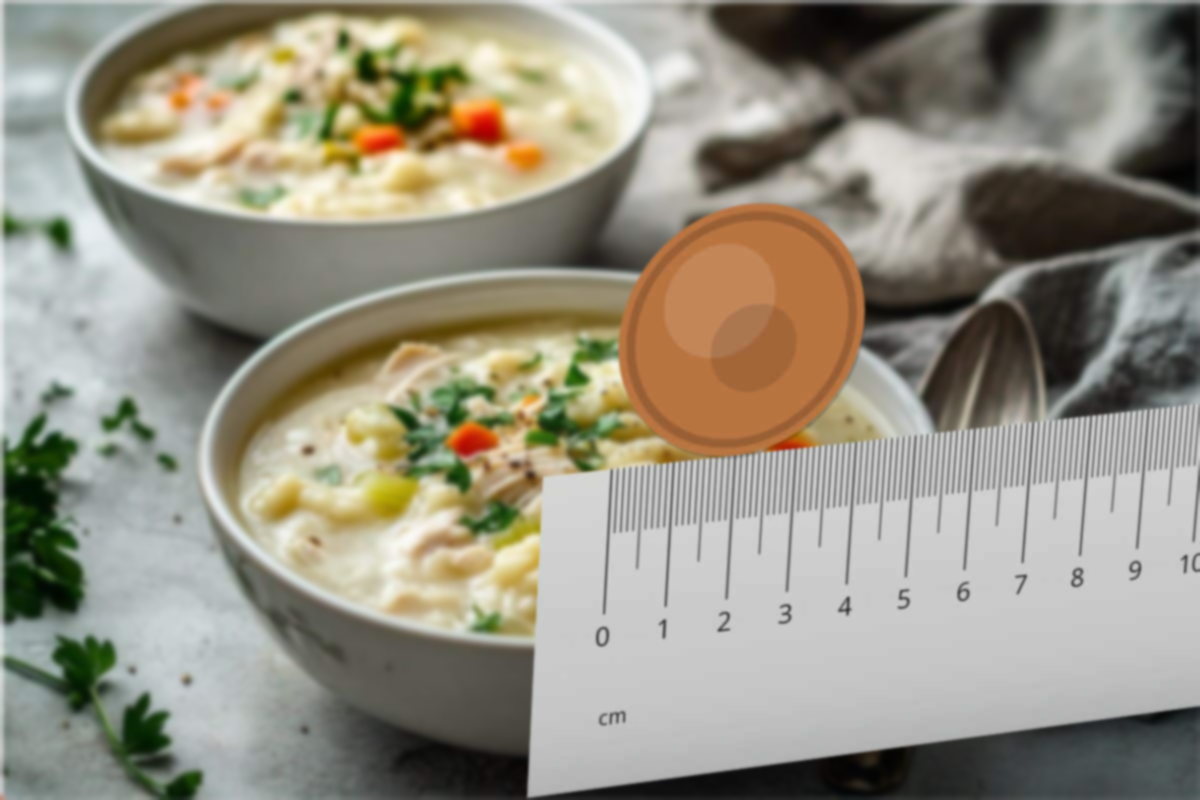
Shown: 4 cm
